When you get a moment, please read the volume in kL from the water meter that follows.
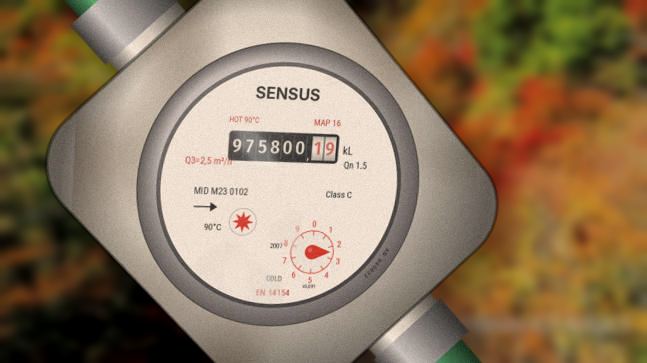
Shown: 975800.192 kL
